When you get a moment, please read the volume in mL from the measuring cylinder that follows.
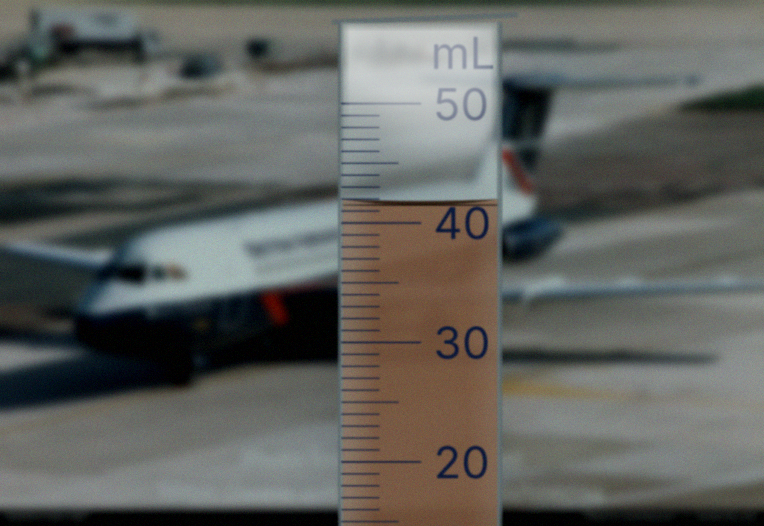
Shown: 41.5 mL
